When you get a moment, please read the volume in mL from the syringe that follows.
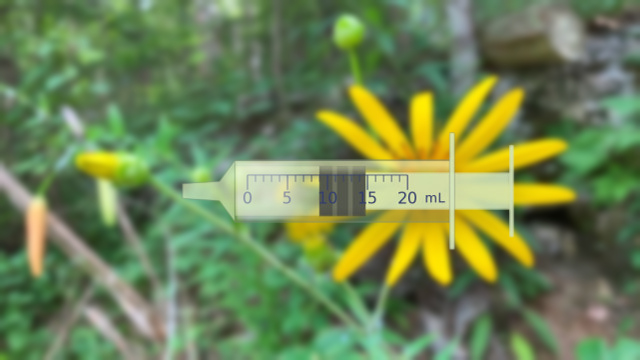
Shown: 9 mL
